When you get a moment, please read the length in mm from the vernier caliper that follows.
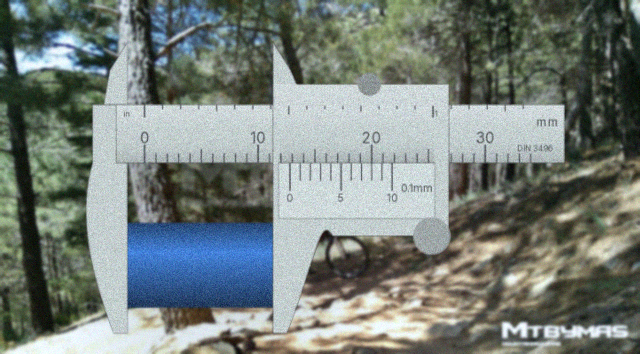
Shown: 12.8 mm
